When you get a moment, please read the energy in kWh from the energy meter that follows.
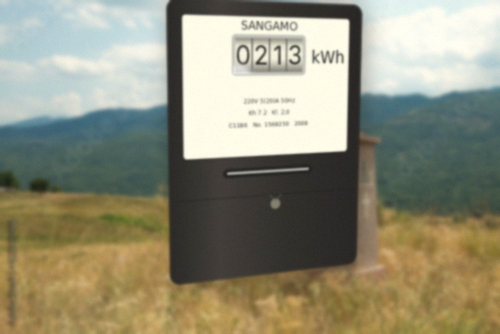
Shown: 213 kWh
